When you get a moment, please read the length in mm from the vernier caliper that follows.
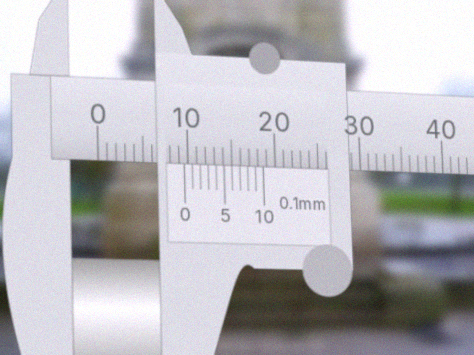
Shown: 9.6 mm
